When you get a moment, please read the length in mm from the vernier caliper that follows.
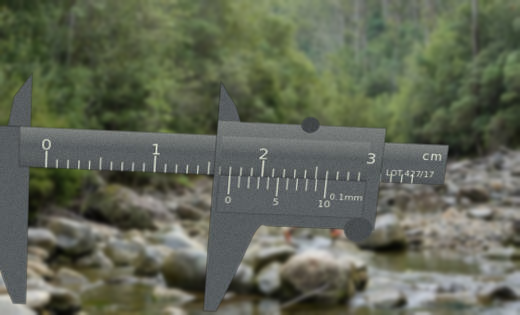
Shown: 17.0 mm
